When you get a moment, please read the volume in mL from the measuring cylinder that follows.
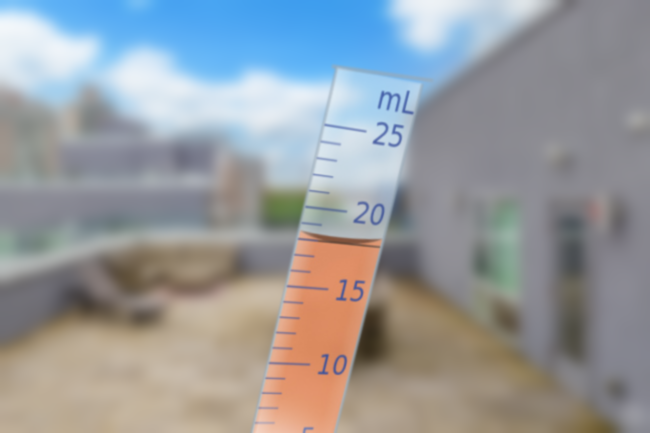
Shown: 18 mL
